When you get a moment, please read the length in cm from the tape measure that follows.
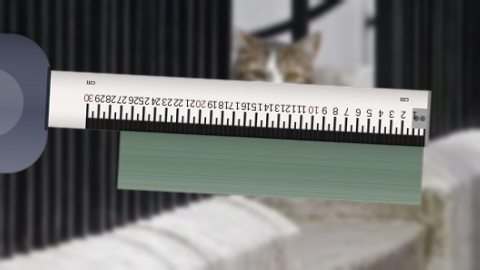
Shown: 27 cm
